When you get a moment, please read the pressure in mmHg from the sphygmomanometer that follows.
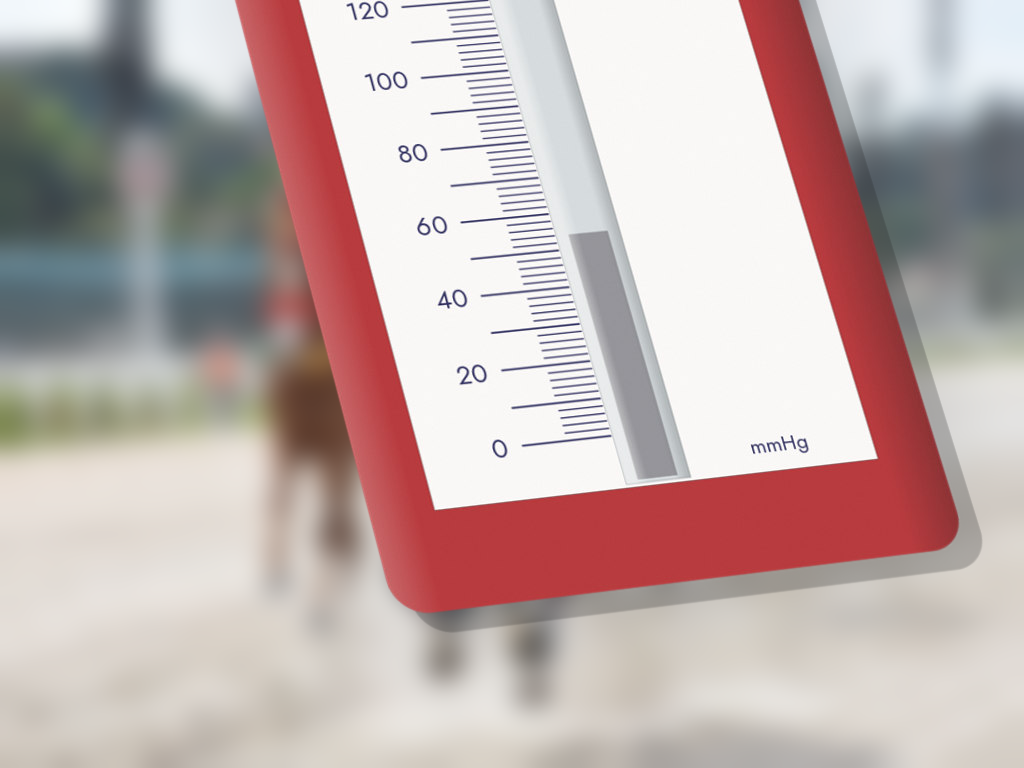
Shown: 54 mmHg
